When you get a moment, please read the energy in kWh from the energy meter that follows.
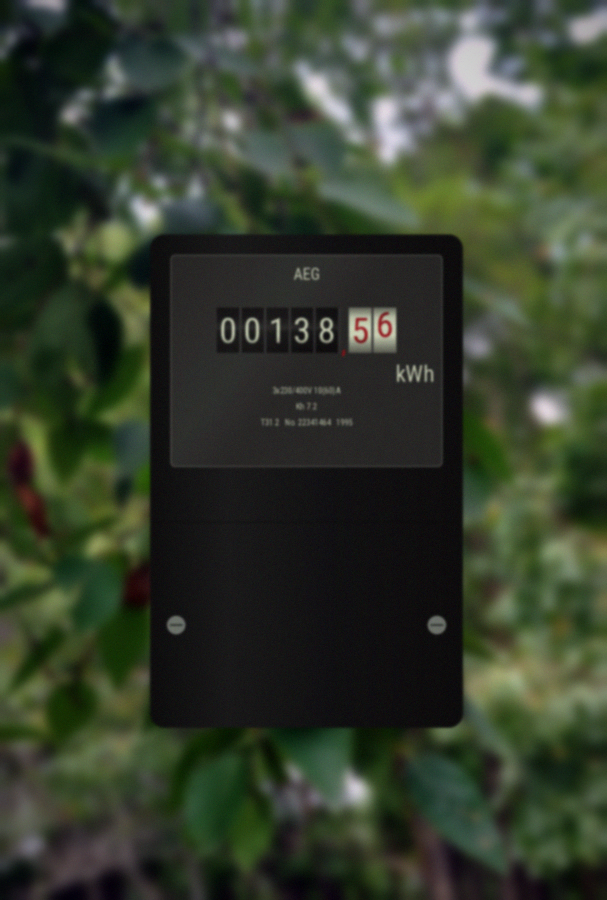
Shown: 138.56 kWh
